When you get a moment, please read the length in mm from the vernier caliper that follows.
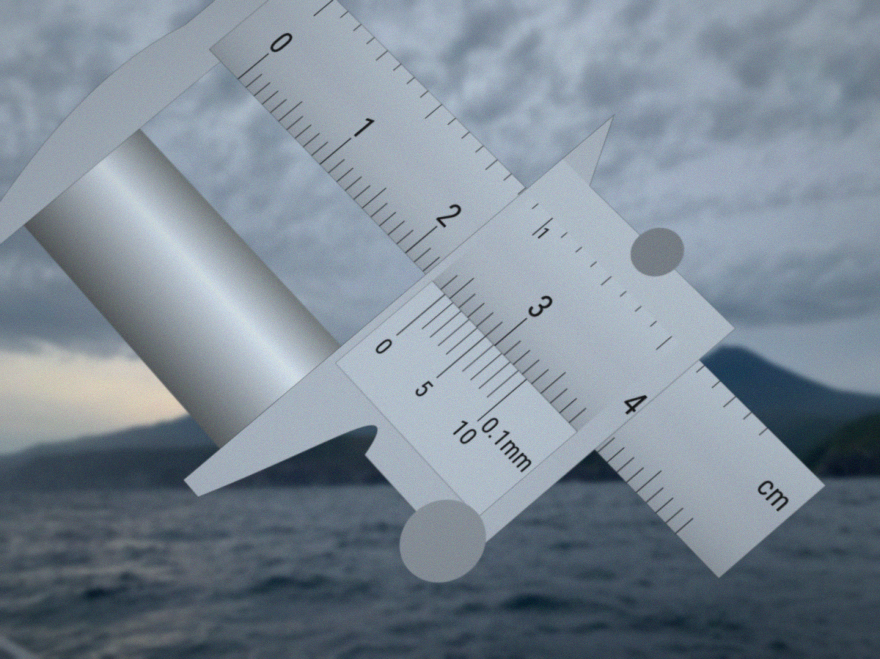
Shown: 24.5 mm
